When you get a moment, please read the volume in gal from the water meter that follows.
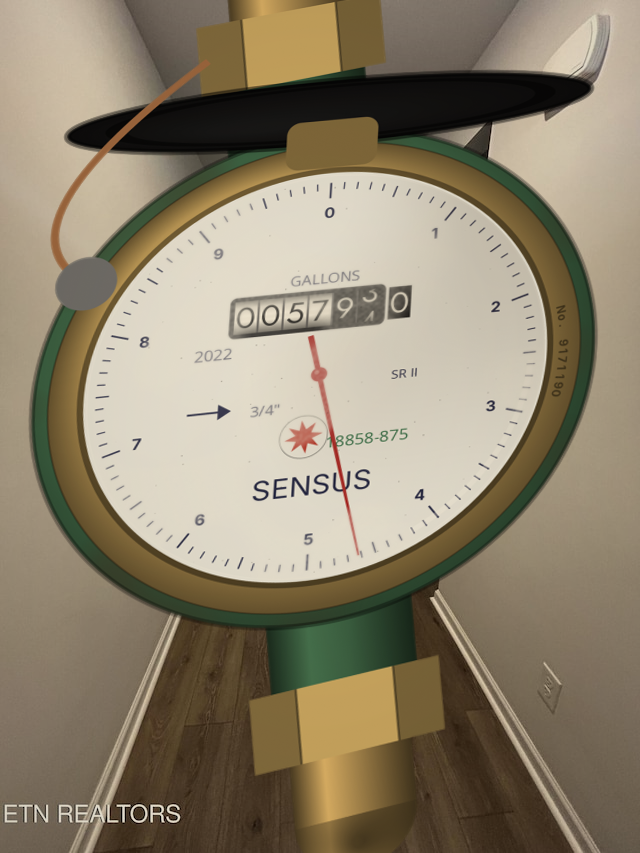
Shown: 57934.6 gal
